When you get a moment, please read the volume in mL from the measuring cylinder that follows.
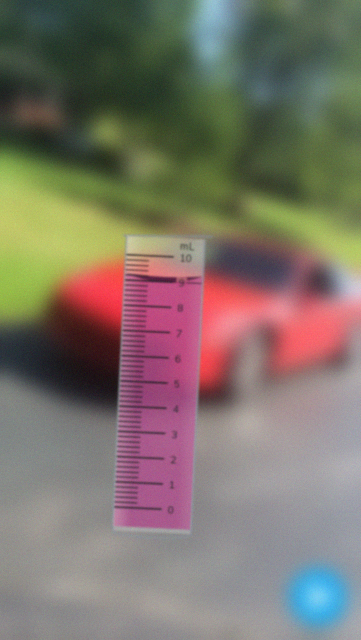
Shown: 9 mL
